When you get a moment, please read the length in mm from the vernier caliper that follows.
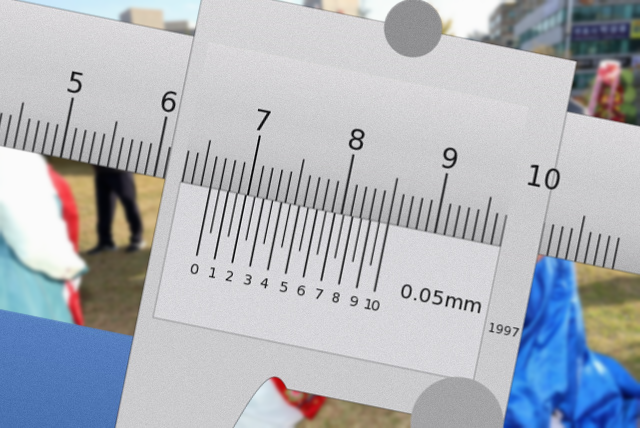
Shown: 66.0 mm
